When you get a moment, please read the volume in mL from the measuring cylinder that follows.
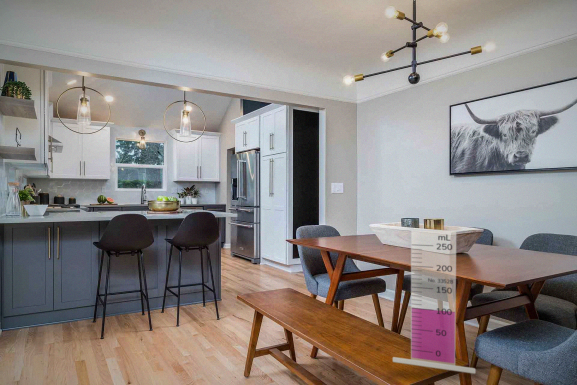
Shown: 100 mL
